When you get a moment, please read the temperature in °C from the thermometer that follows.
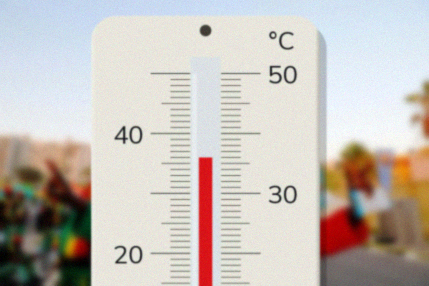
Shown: 36 °C
